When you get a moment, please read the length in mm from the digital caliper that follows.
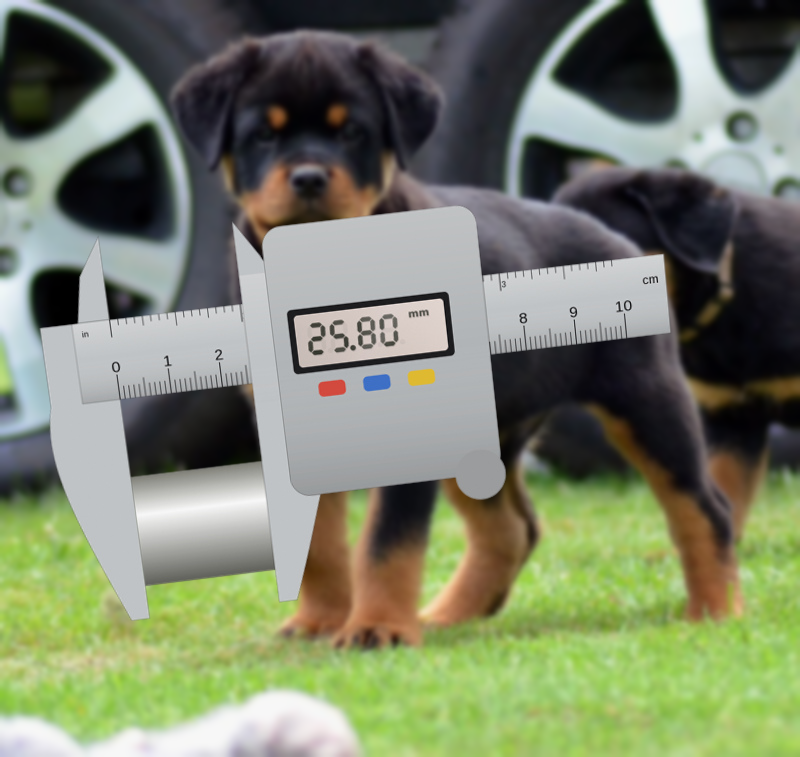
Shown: 25.80 mm
